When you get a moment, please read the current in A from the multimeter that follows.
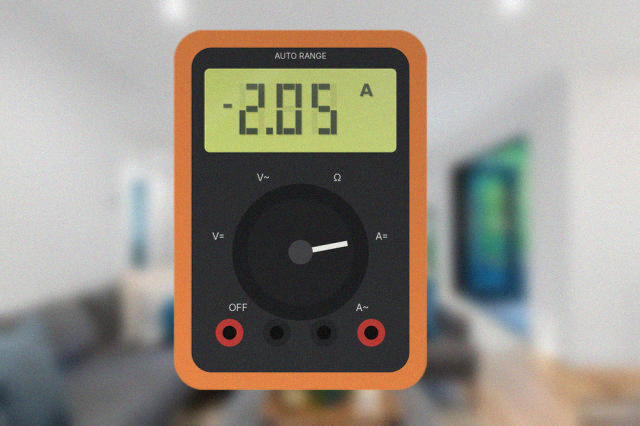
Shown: -2.05 A
